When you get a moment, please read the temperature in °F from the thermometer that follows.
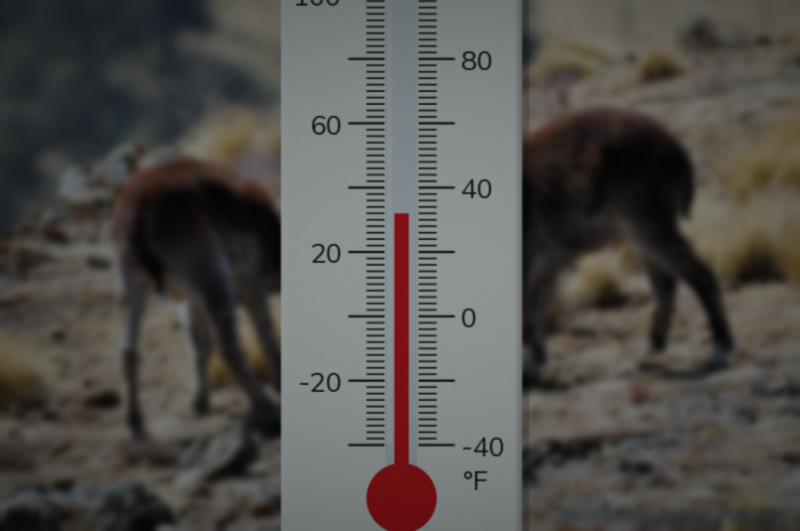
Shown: 32 °F
